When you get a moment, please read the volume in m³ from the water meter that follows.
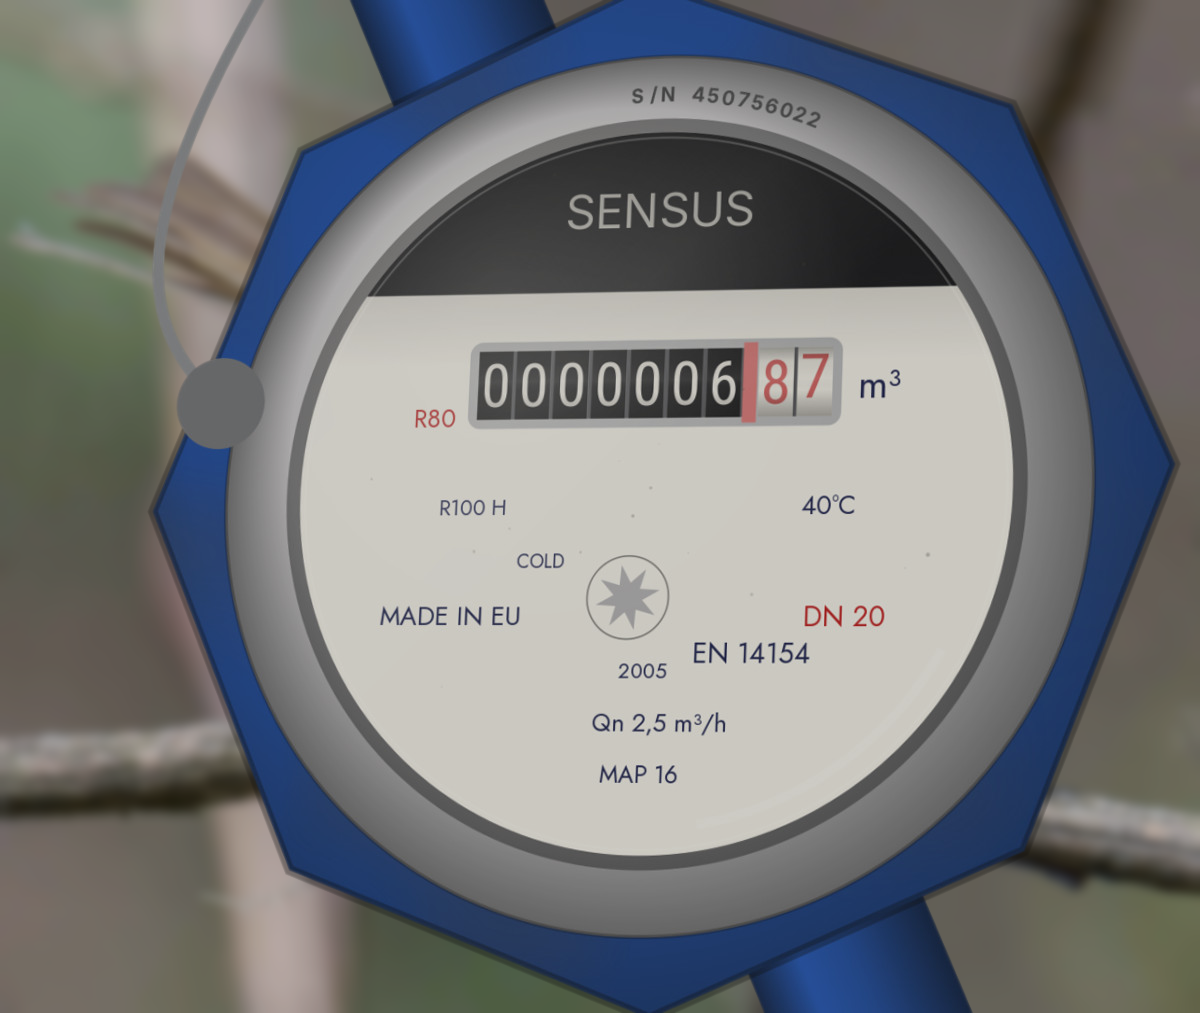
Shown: 6.87 m³
